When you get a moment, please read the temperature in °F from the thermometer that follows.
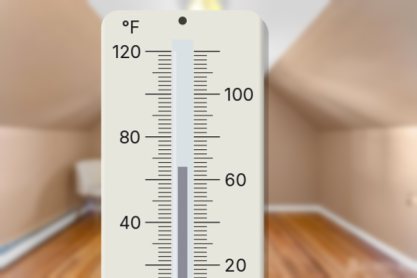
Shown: 66 °F
